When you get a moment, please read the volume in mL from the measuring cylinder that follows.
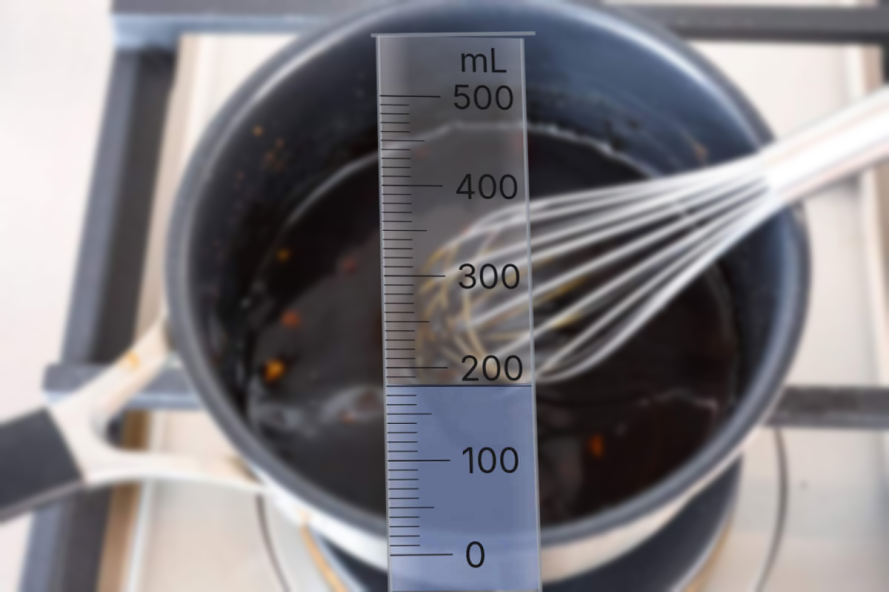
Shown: 180 mL
